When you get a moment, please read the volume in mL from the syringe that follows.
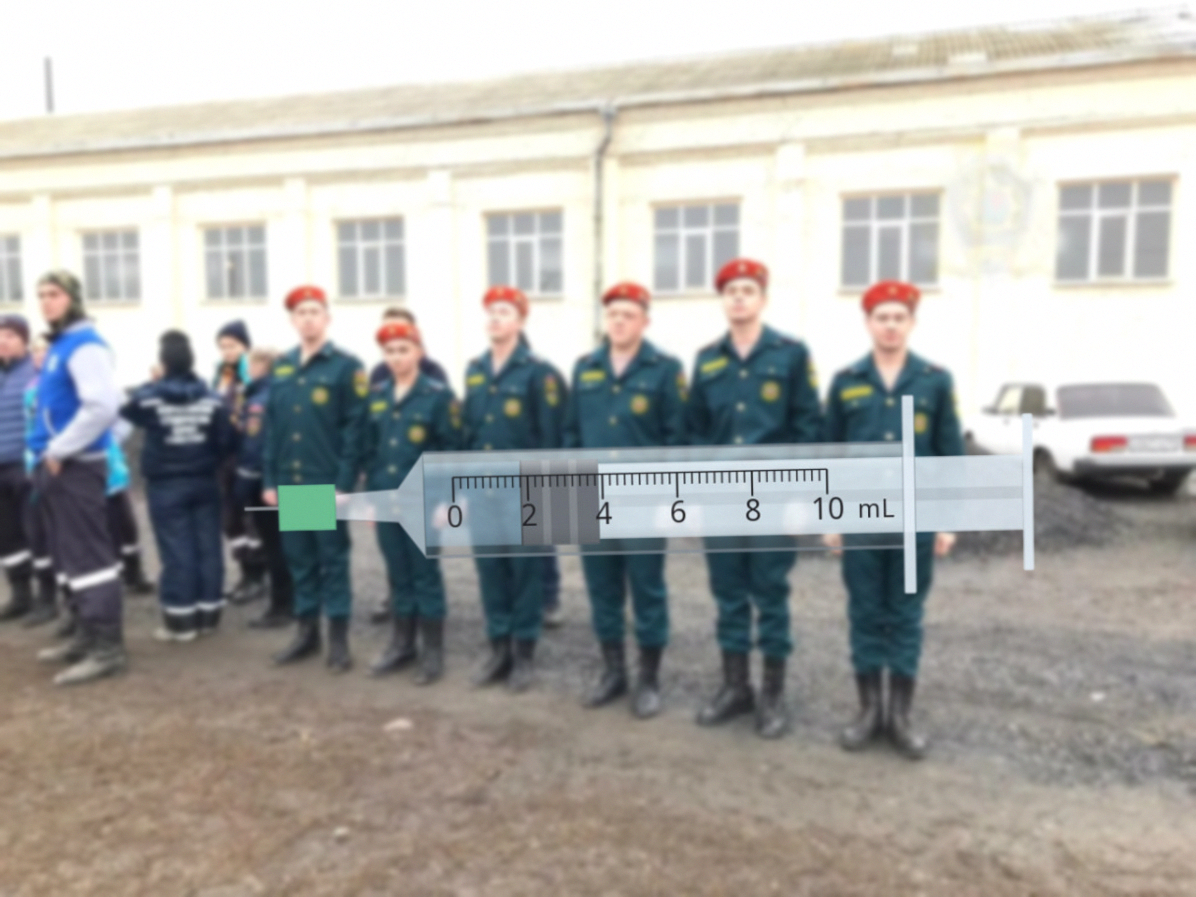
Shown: 1.8 mL
